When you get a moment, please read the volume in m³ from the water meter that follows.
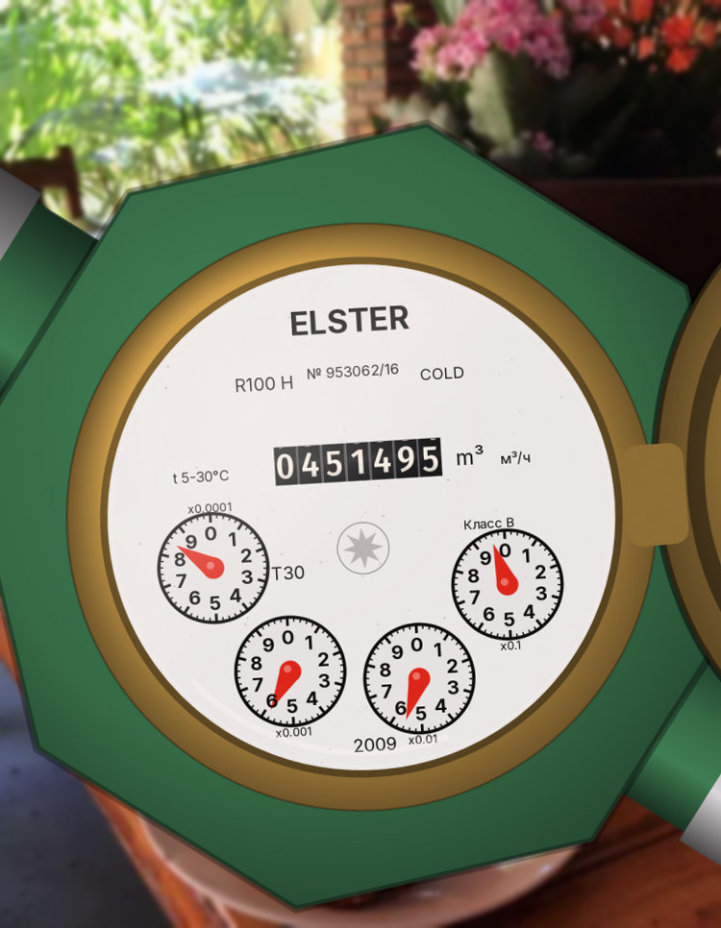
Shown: 451494.9558 m³
